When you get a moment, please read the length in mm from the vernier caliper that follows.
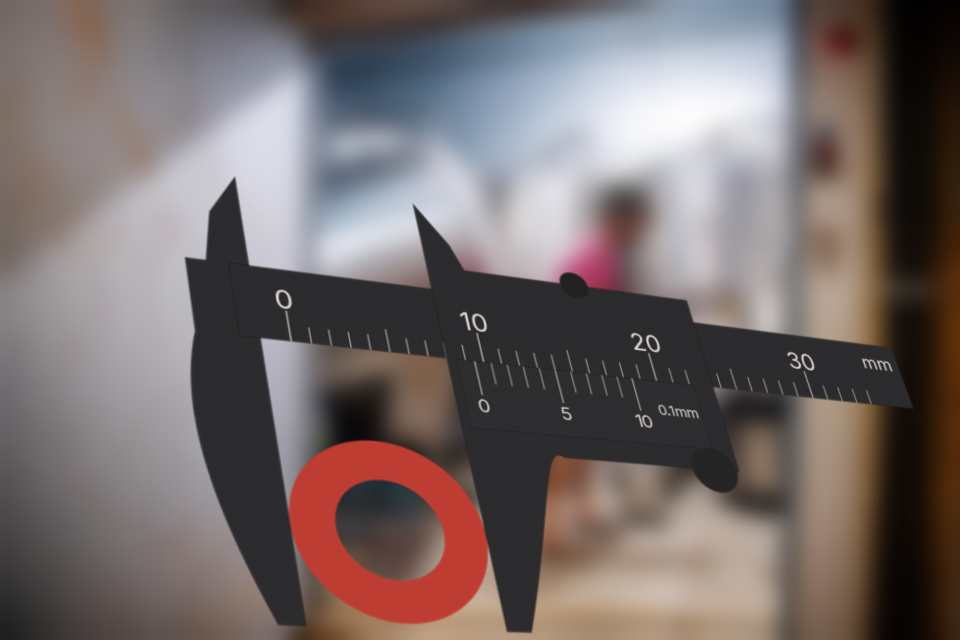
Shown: 9.5 mm
